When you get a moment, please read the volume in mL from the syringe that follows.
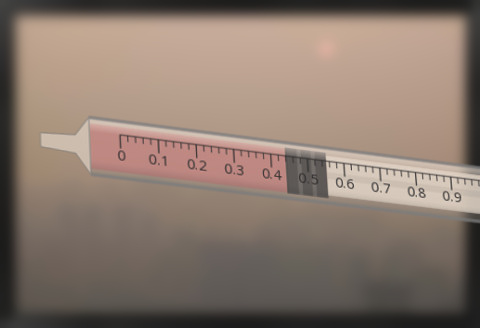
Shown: 0.44 mL
